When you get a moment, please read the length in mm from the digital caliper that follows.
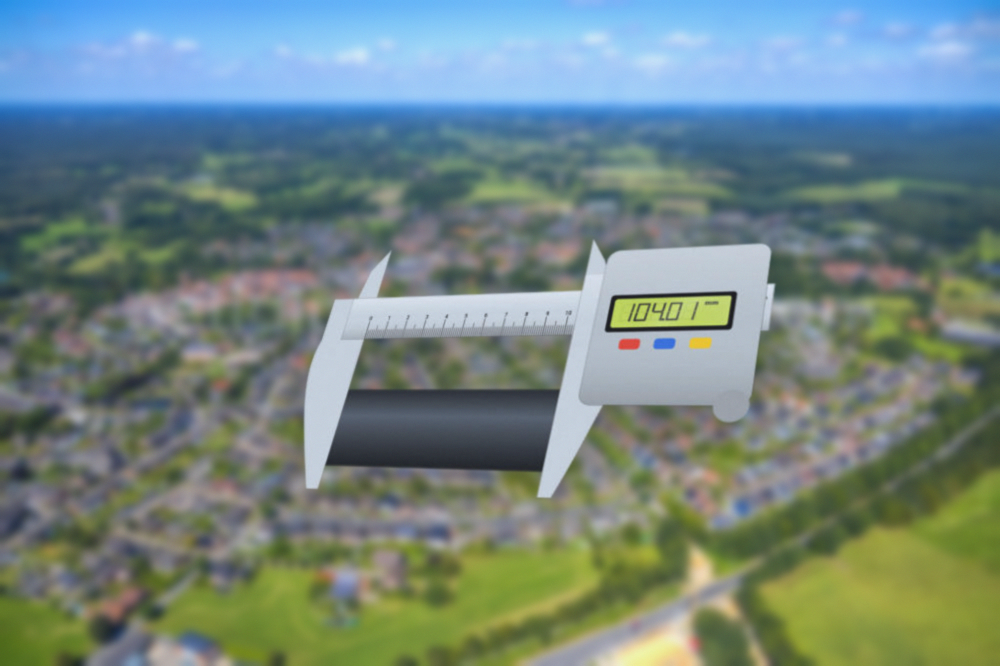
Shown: 104.01 mm
